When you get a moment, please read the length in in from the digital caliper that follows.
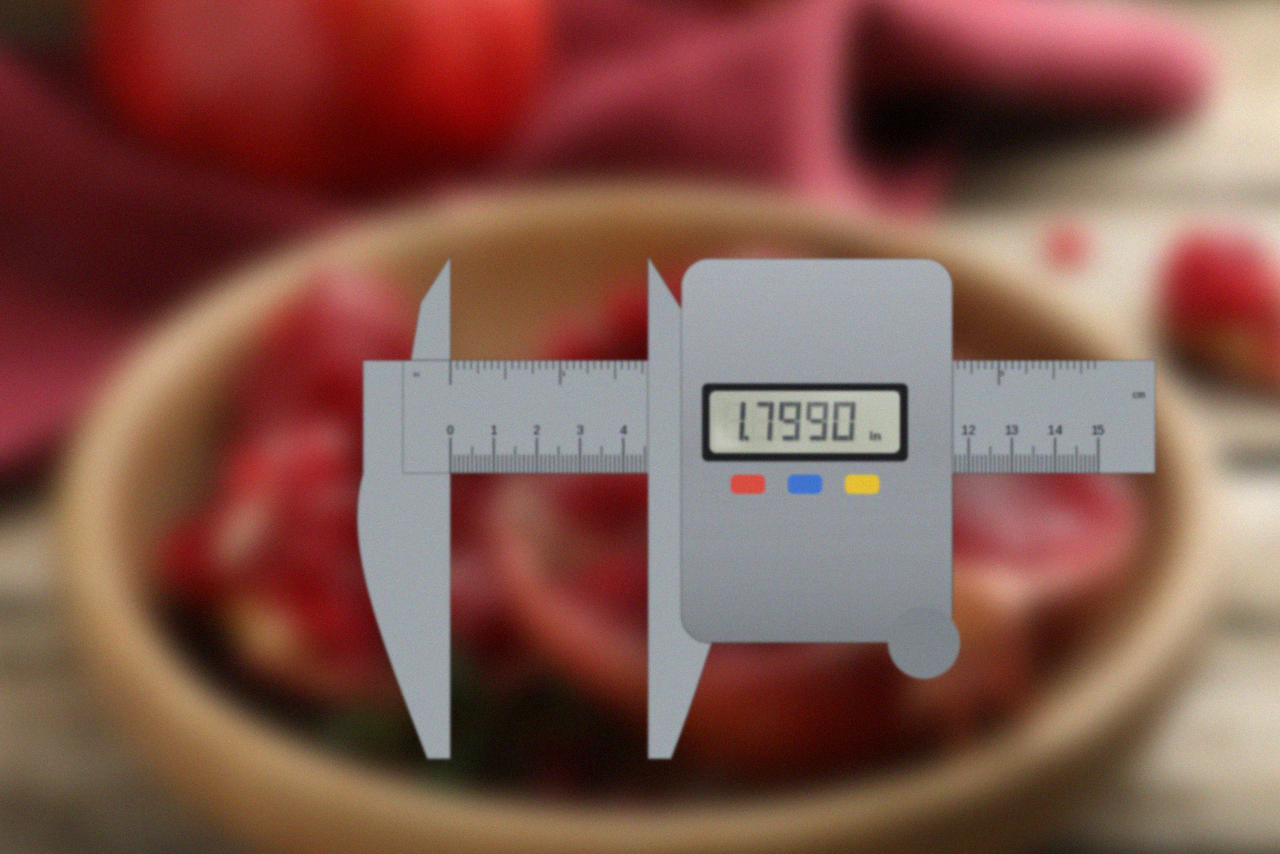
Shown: 1.7990 in
